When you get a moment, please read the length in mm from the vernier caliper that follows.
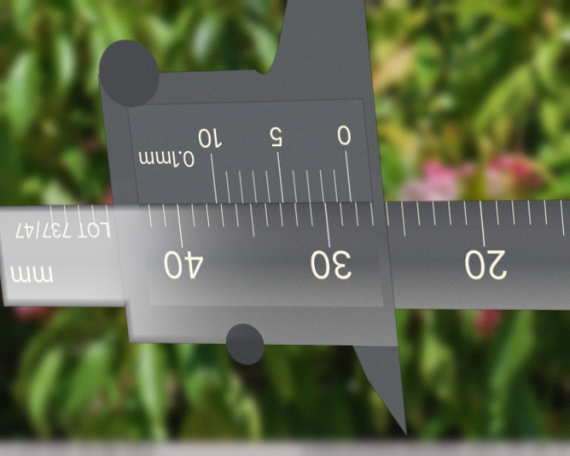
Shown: 28.3 mm
